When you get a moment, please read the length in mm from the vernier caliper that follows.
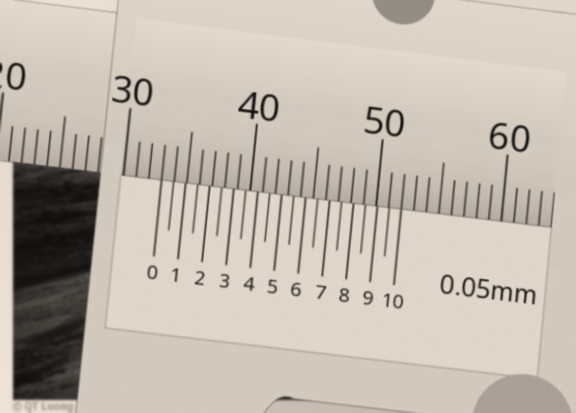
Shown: 33.0 mm
